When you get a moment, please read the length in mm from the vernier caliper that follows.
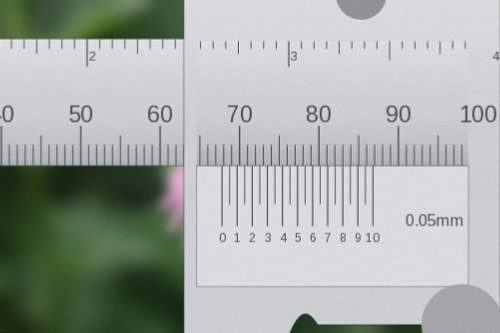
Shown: 67.8 mm
